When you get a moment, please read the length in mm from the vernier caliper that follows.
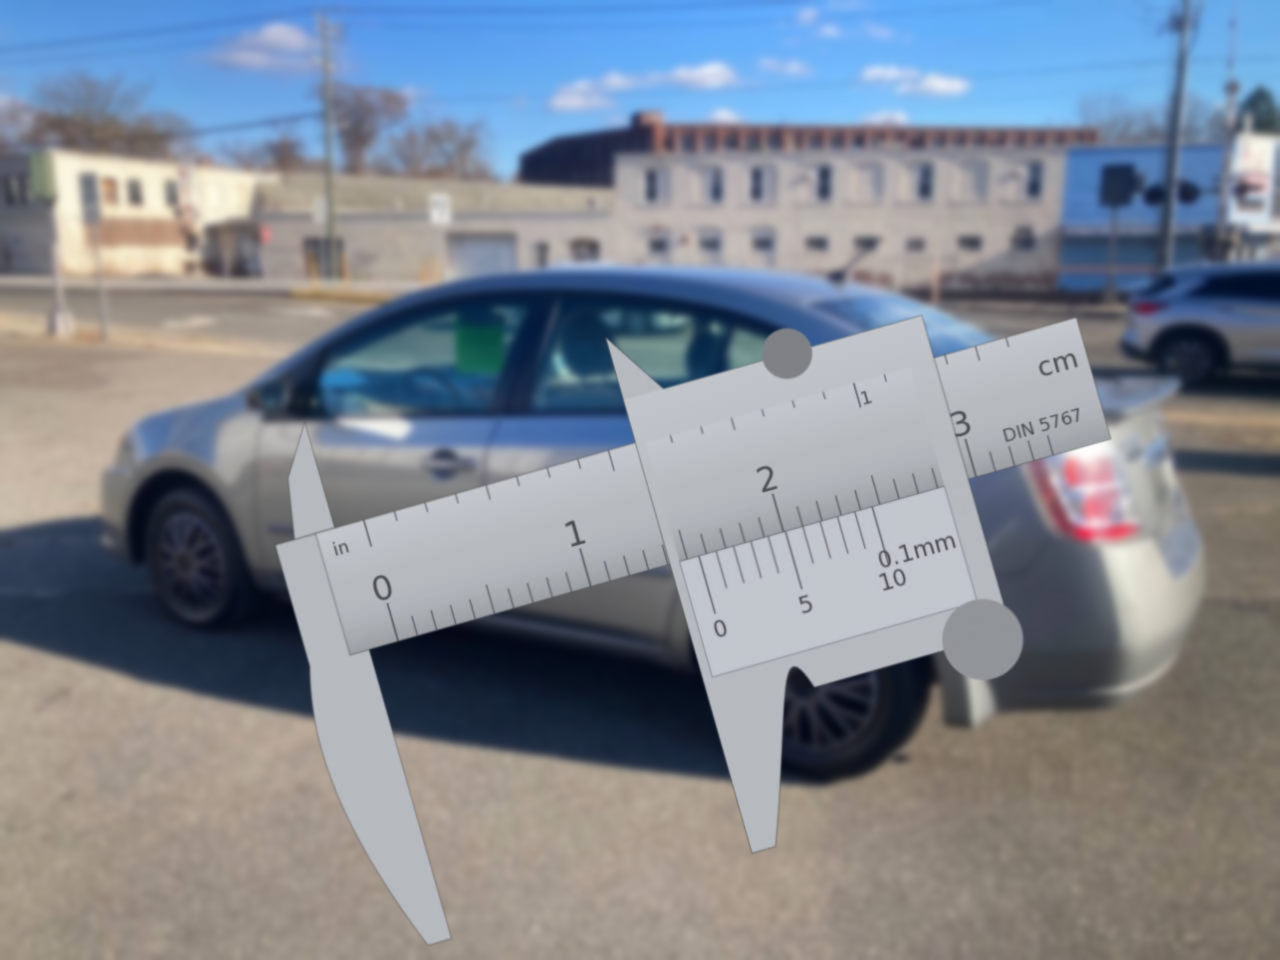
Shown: 15.6 mm
